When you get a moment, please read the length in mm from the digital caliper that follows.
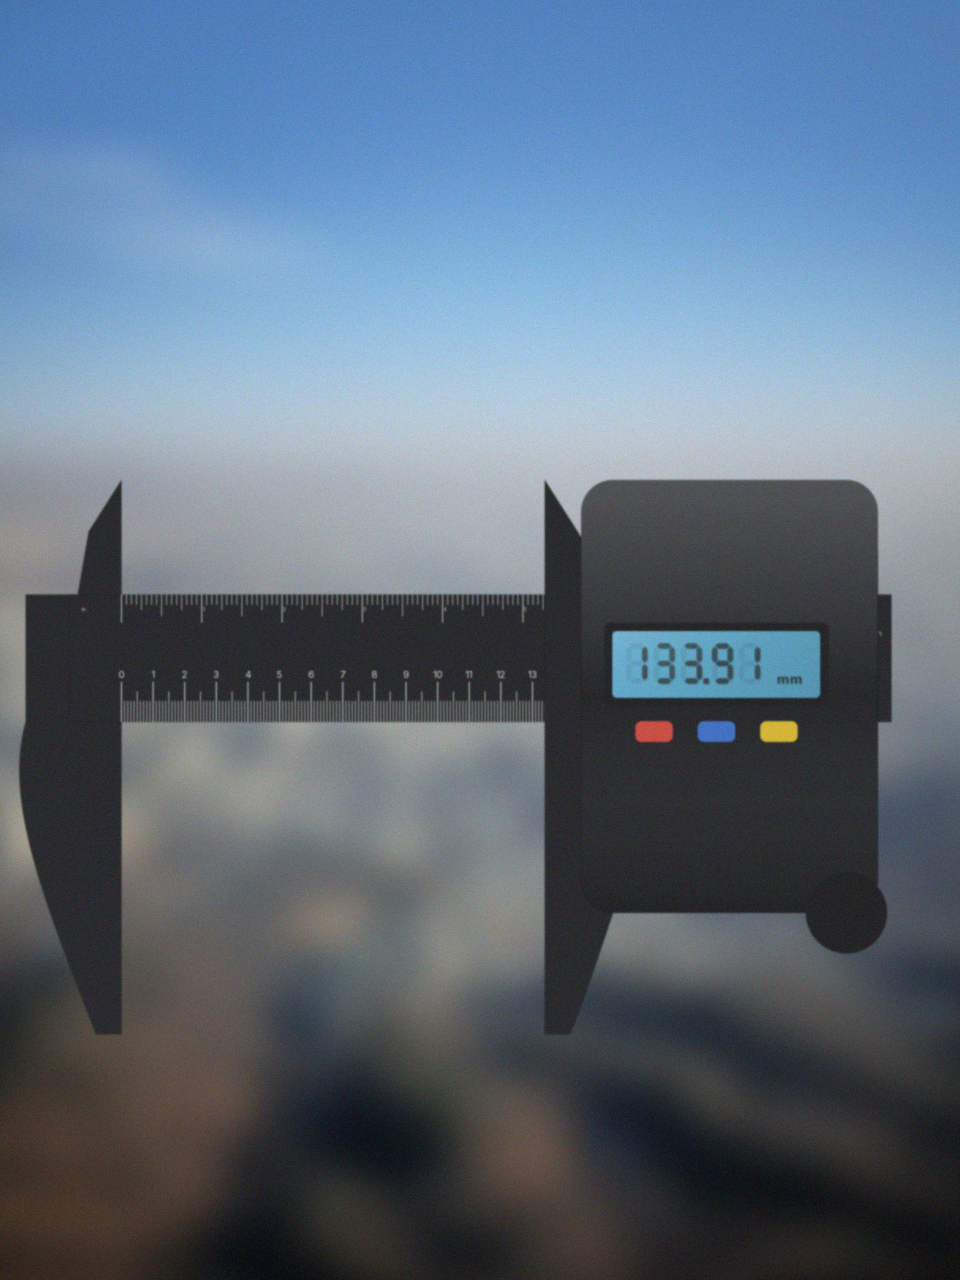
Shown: 133.91 mm
